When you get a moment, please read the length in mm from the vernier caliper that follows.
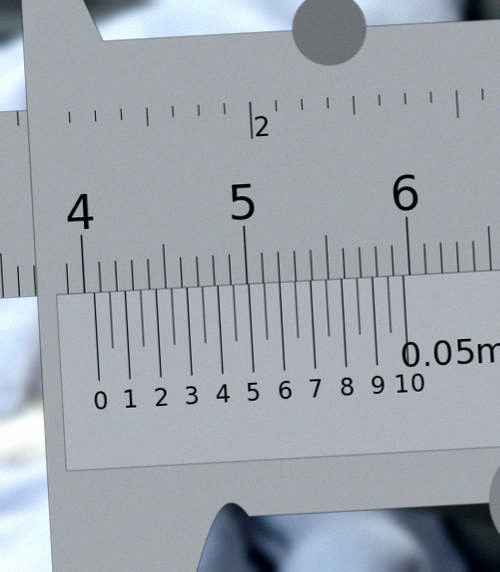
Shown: 40.6 mm
